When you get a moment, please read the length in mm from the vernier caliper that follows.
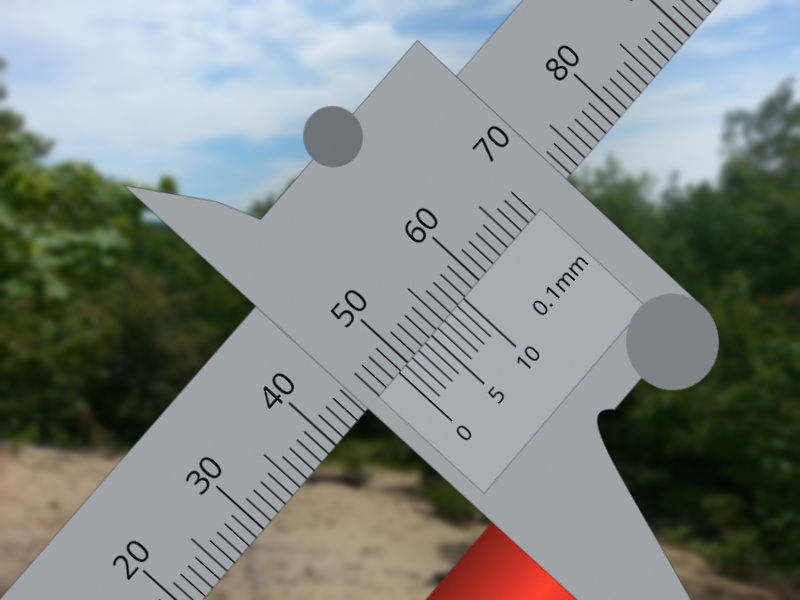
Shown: 48.8 mm
